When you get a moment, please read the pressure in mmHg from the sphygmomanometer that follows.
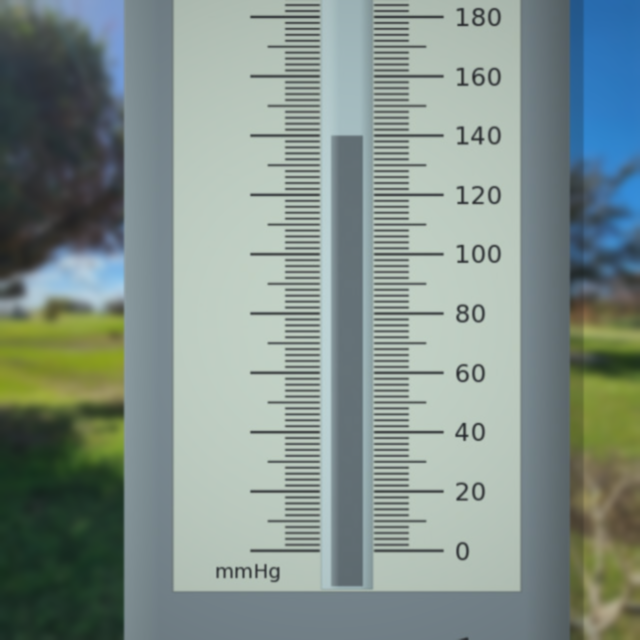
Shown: 140 mmHg
